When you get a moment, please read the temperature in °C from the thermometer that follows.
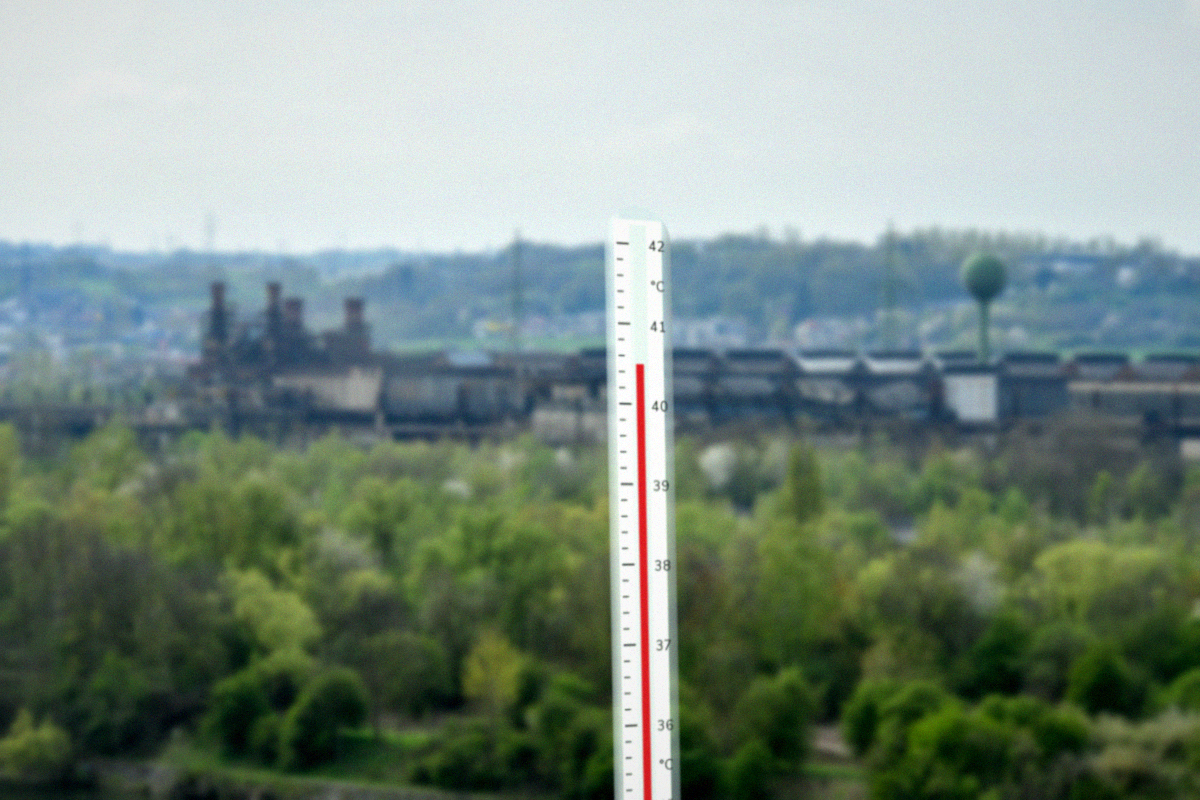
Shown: 40.5 °C
